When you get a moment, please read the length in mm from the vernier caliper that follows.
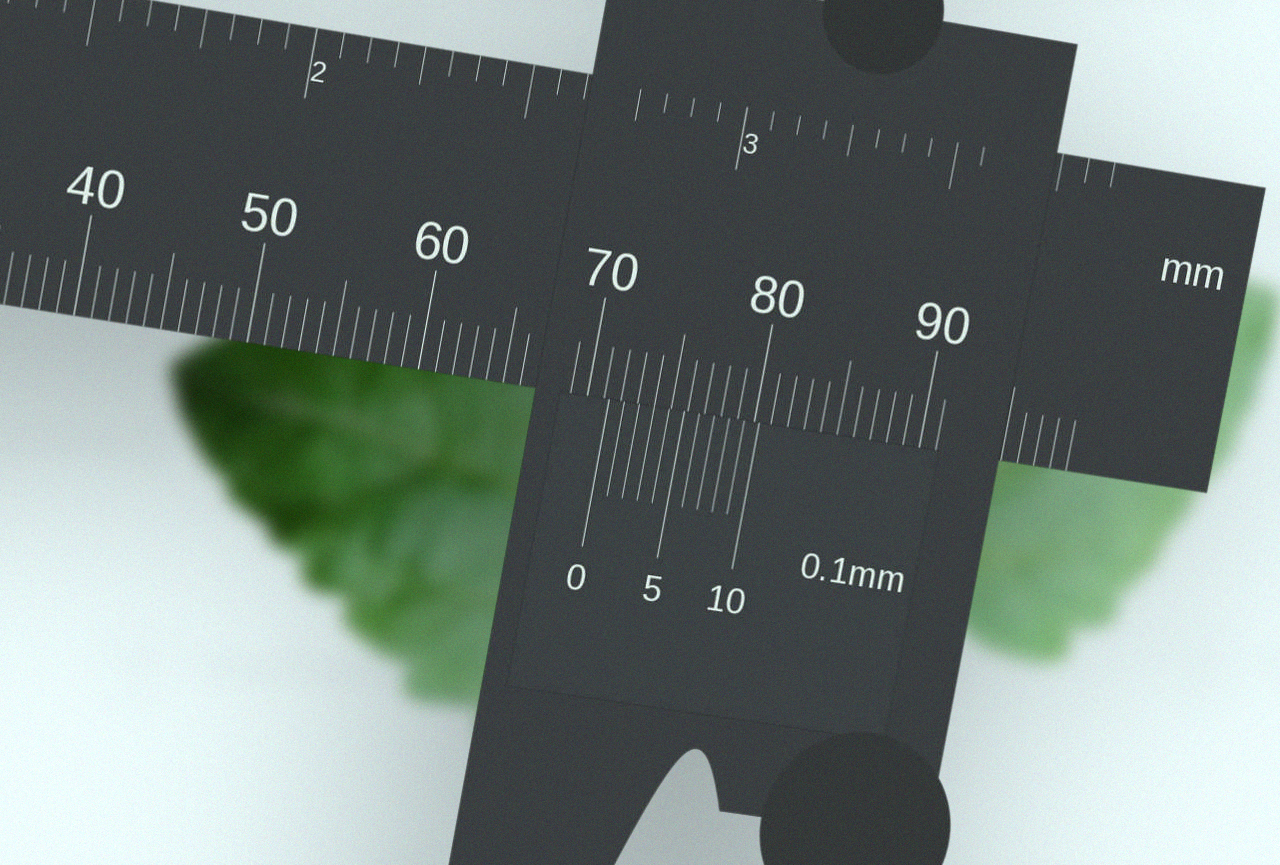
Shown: 71.3 mm
